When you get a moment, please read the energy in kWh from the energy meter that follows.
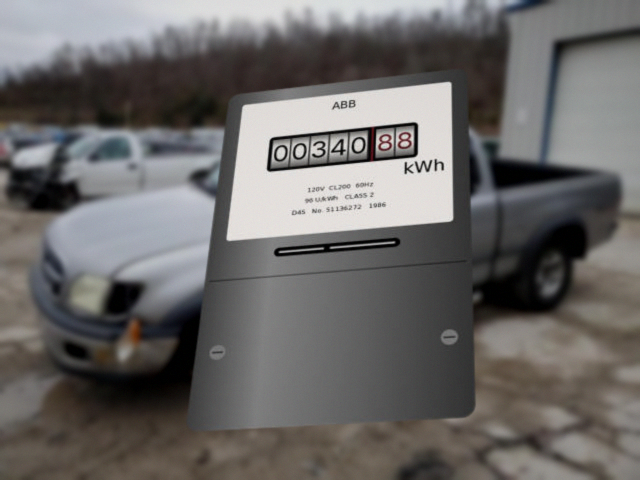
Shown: 340.88 kWh
